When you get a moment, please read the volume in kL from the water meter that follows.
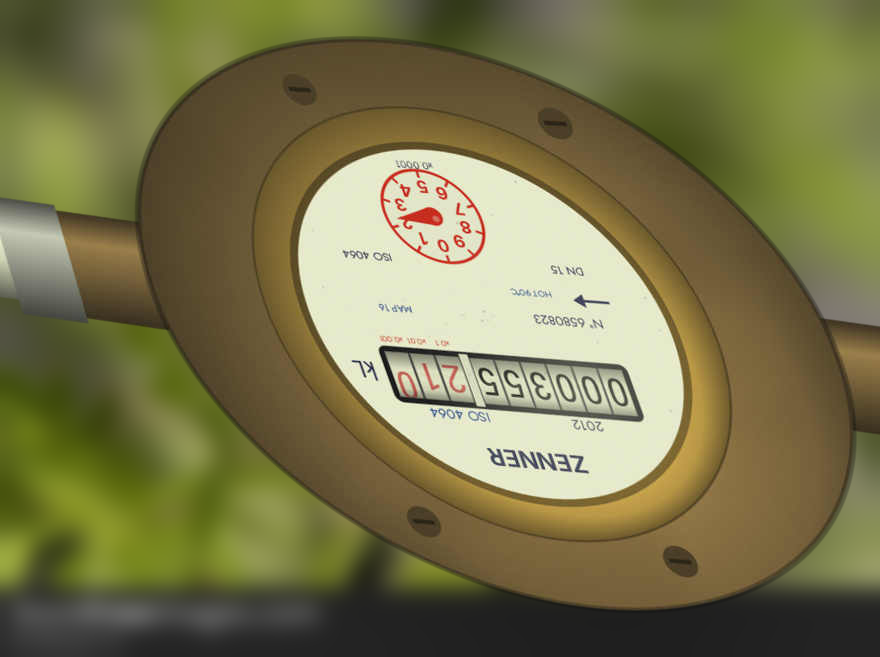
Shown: 355.2102 kL
